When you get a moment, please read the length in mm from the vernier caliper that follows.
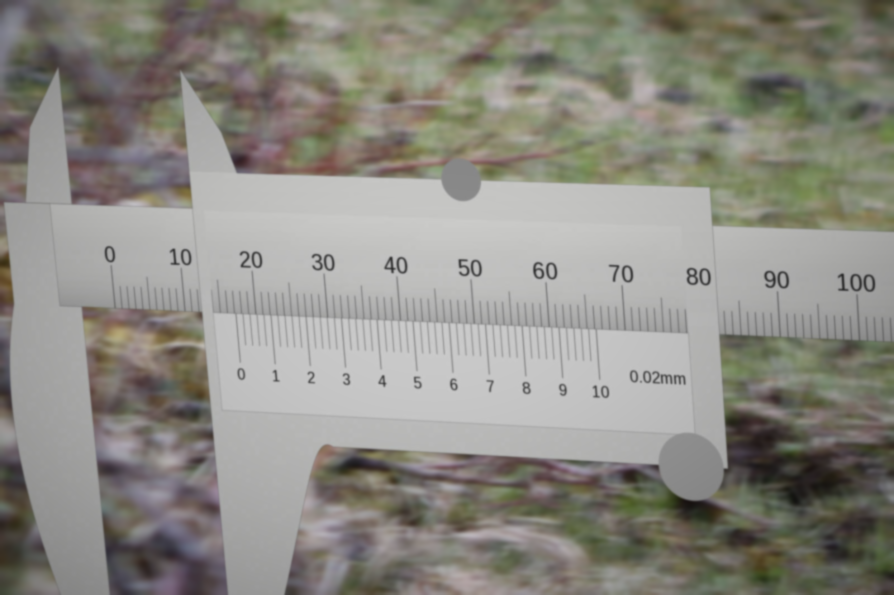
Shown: 17.2 mm
